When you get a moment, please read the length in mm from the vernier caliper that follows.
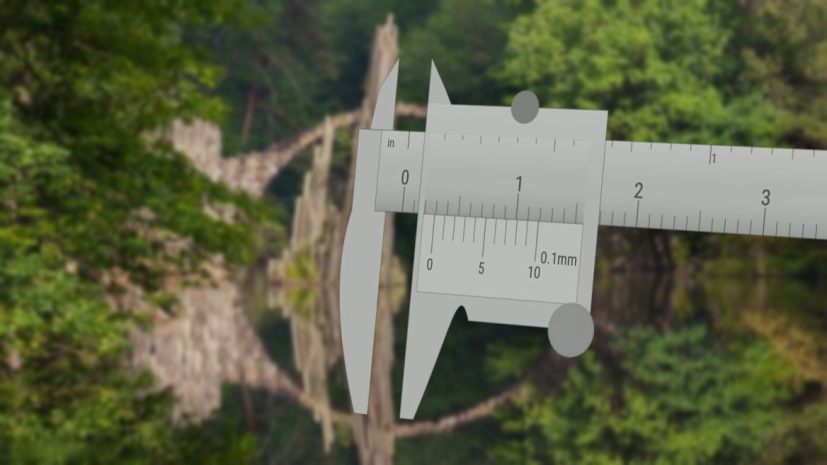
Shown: 2.9 mm
